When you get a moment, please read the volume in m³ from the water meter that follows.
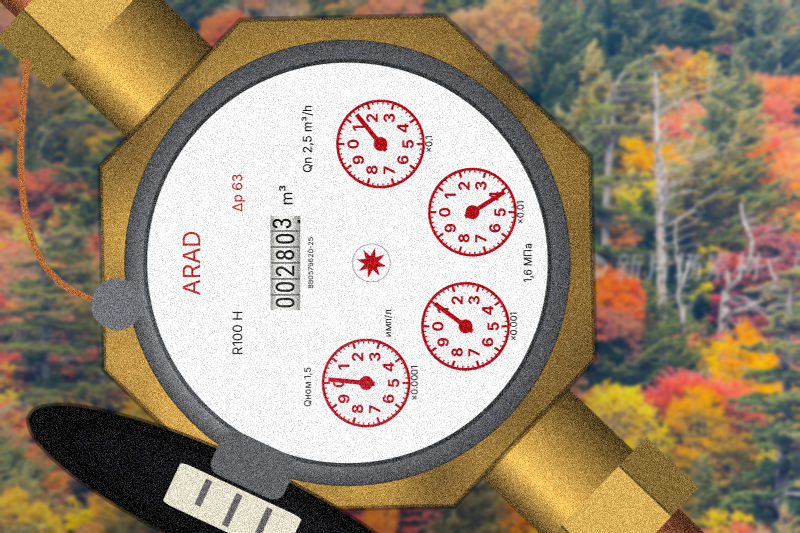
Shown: 2803.1410 m³
